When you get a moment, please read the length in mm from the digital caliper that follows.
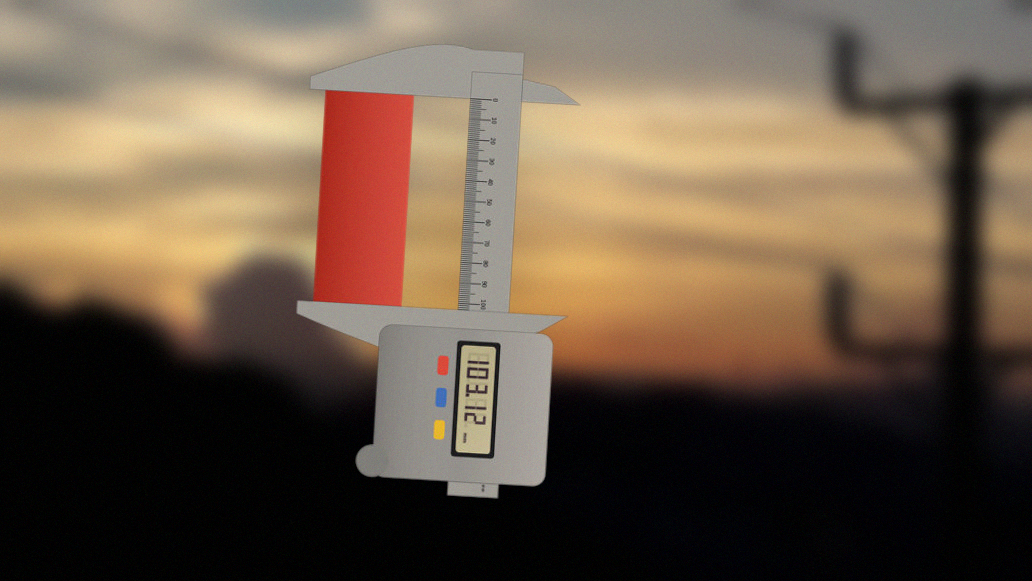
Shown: 103.12 mm
